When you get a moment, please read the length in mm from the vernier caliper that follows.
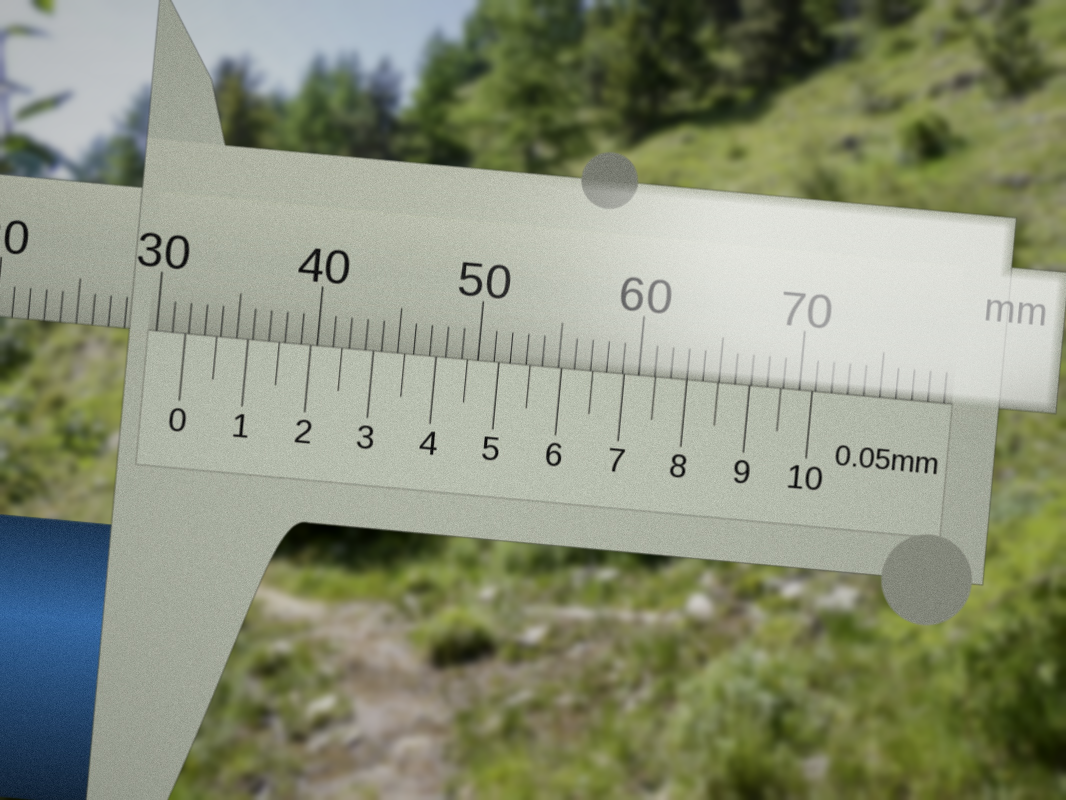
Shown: 31.8 mm
